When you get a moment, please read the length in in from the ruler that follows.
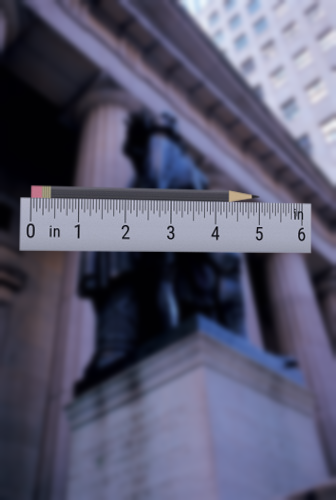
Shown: 5 in
